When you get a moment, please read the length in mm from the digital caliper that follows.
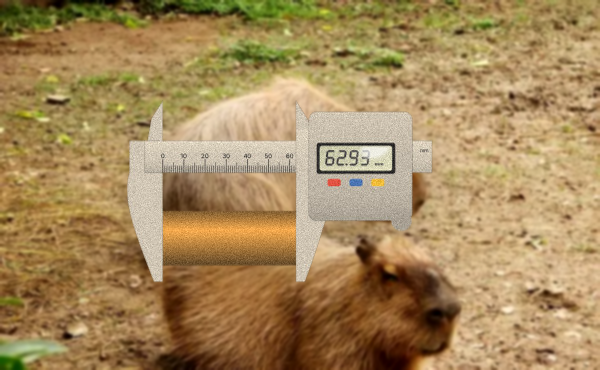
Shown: 62.93 mm
